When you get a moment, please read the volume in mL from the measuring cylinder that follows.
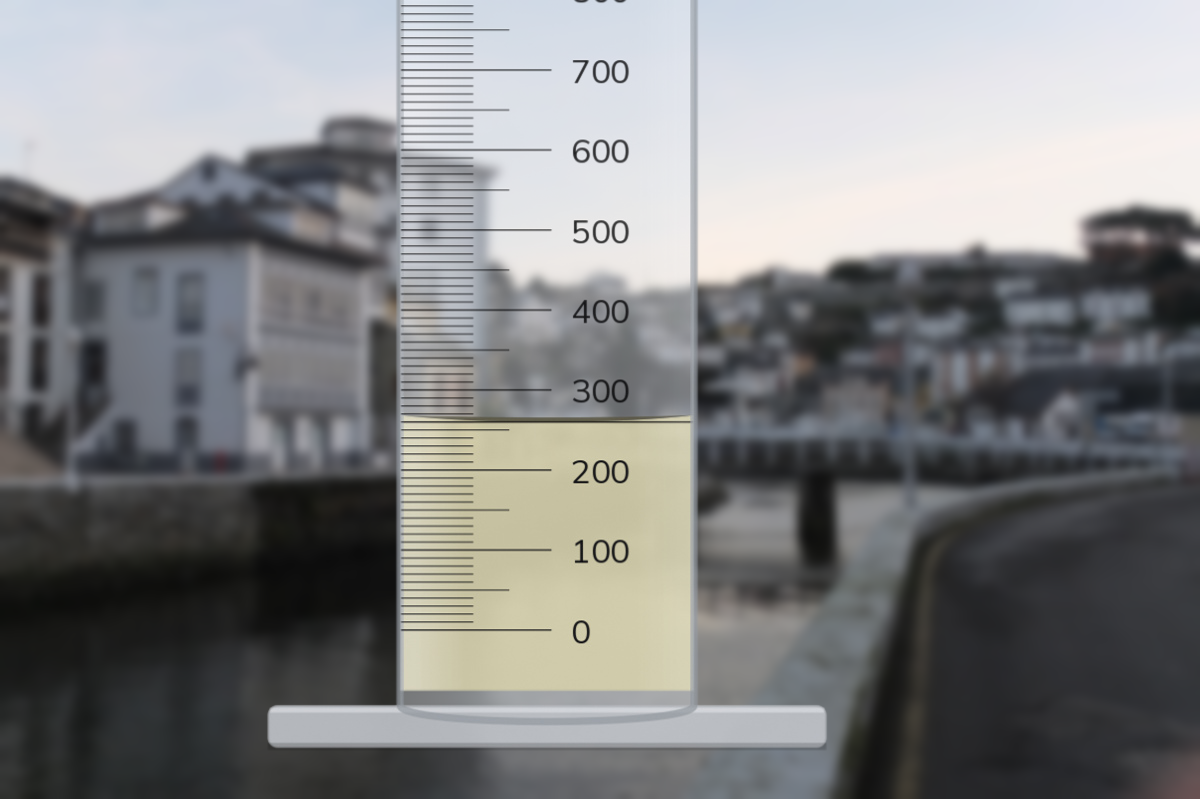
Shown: 260 mL
